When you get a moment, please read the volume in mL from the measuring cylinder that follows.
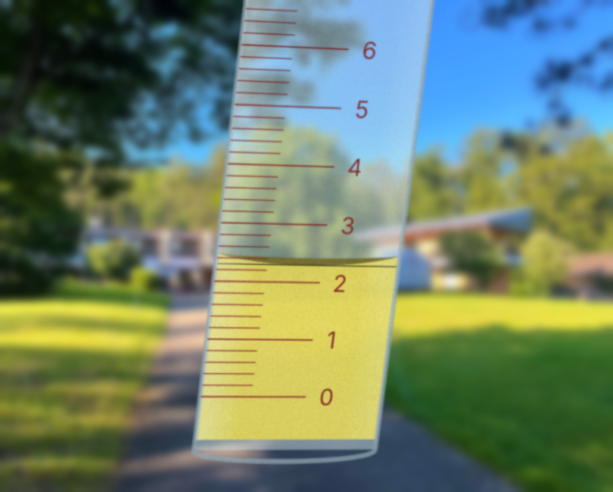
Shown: 2.3 mL
